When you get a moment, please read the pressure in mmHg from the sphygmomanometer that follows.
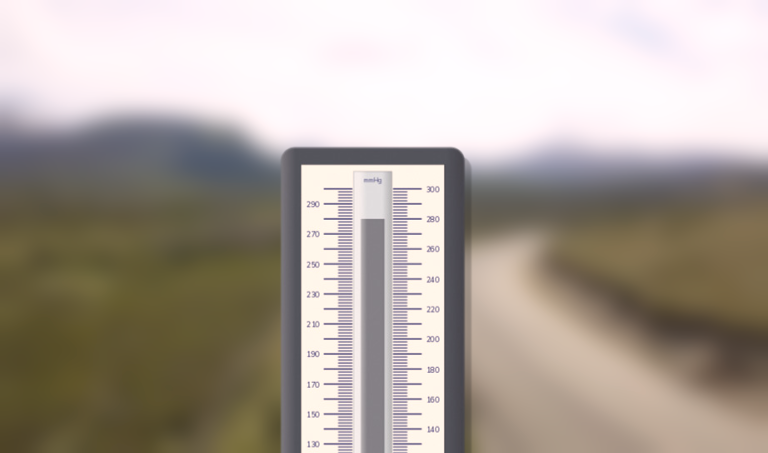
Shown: 280 mmHg
